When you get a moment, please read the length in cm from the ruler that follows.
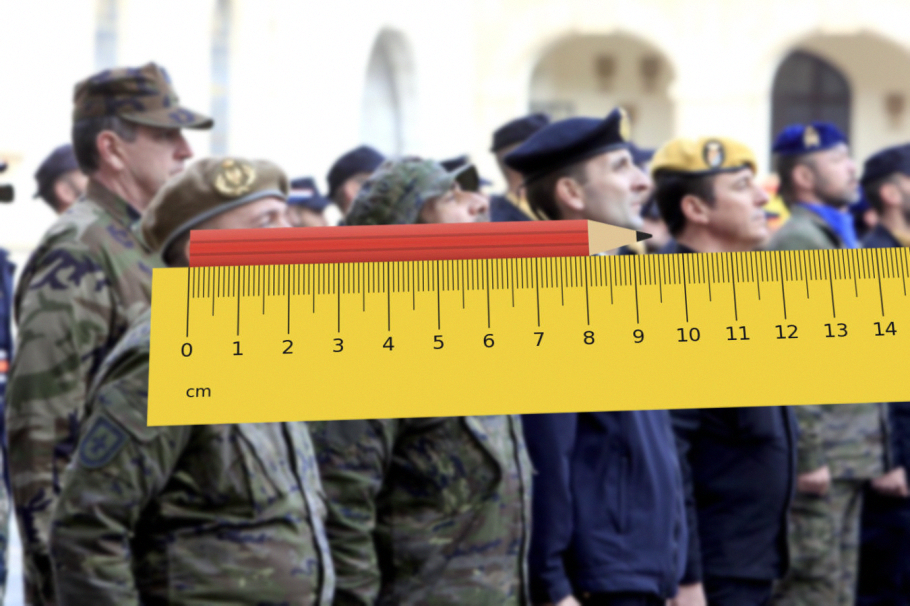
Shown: 9.4 cm
